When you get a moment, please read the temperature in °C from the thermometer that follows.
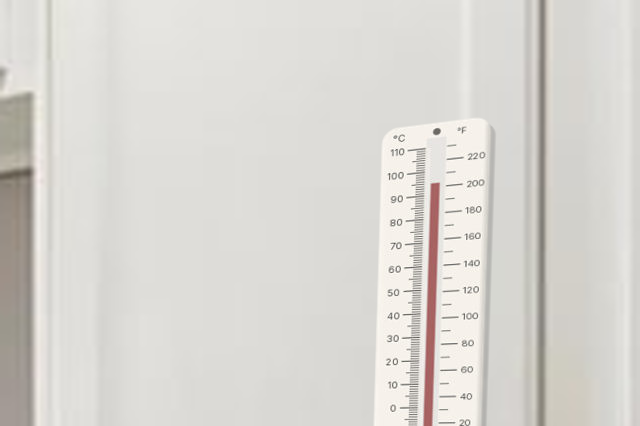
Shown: 95 °C
